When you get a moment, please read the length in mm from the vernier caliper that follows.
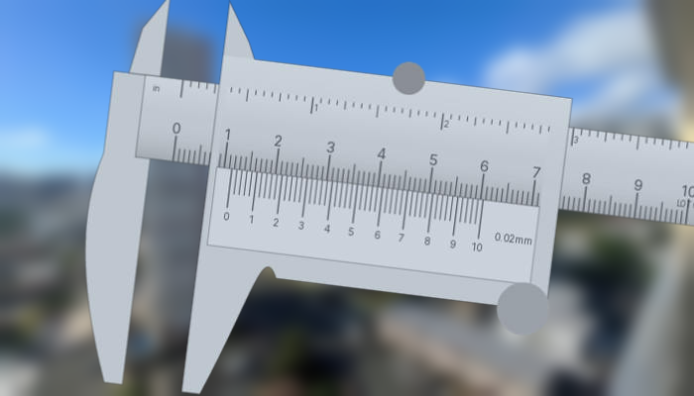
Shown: 11.5 mm
